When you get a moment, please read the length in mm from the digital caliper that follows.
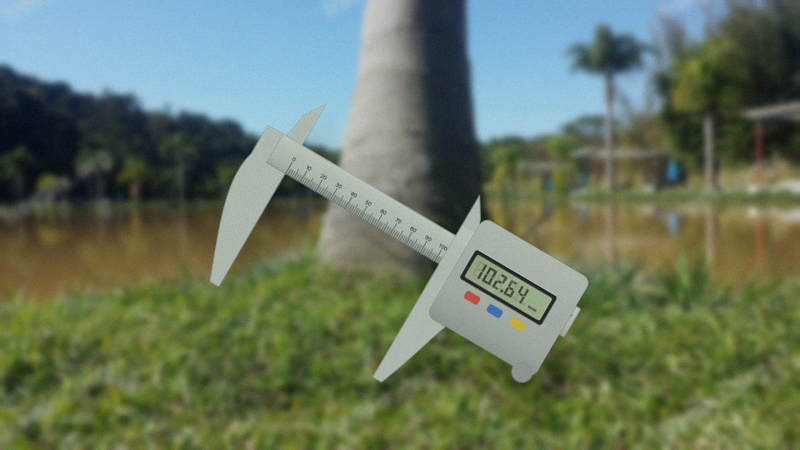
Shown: 102.64 mm
